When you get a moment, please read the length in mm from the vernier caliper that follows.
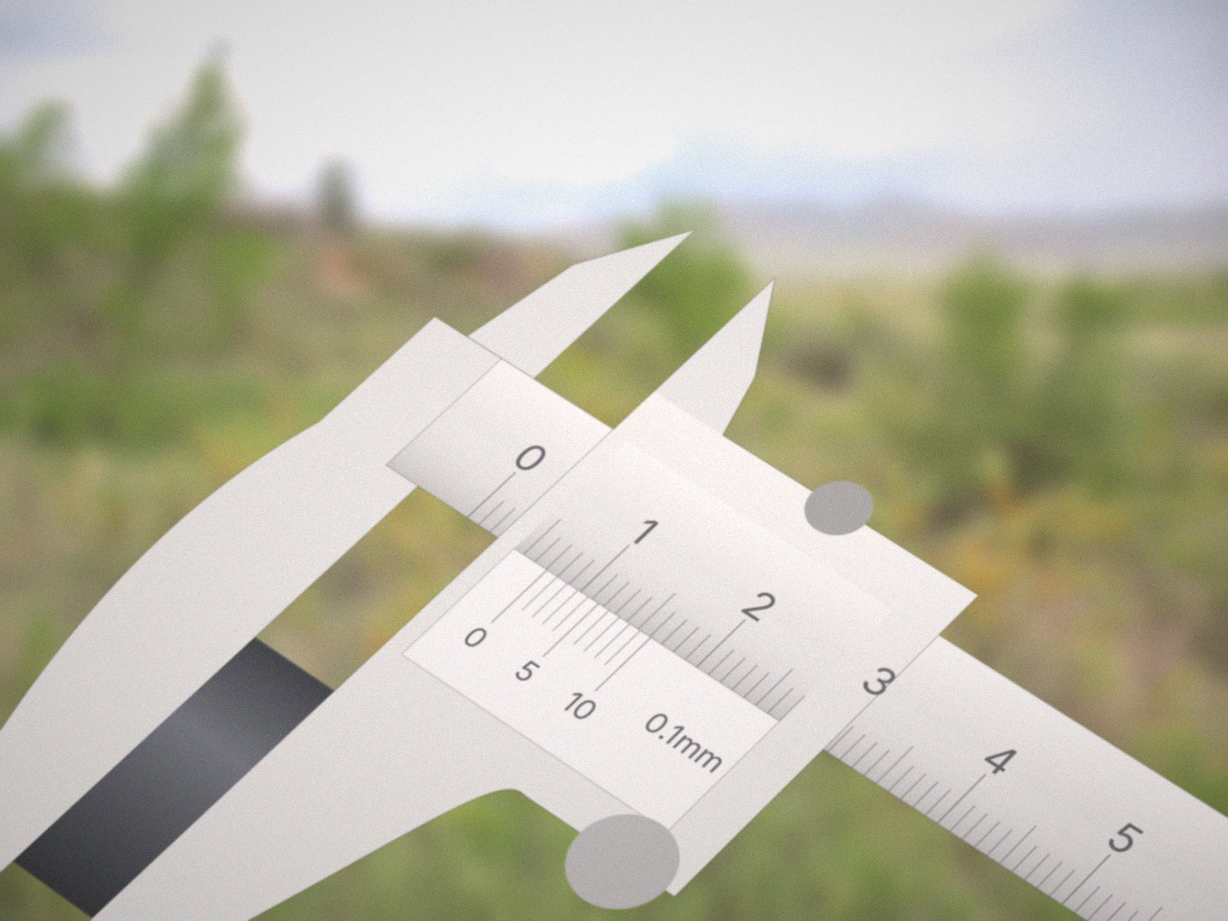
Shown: 7.1 mm
